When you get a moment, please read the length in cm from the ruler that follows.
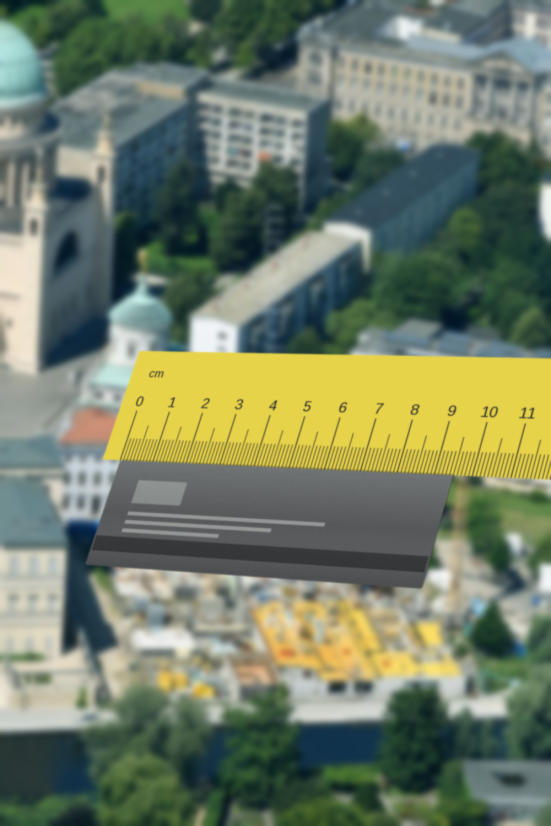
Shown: 9.5 cm
